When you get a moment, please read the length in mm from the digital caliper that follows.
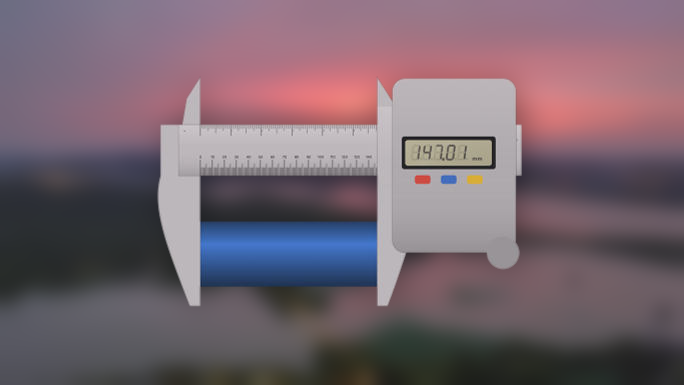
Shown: 147.01 mm
